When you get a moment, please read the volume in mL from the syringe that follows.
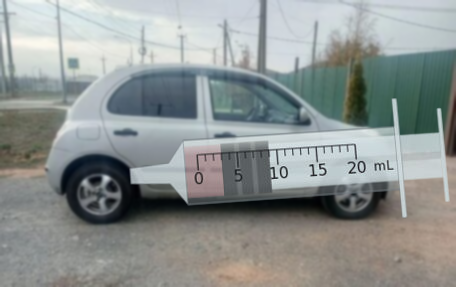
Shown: 3 mL
